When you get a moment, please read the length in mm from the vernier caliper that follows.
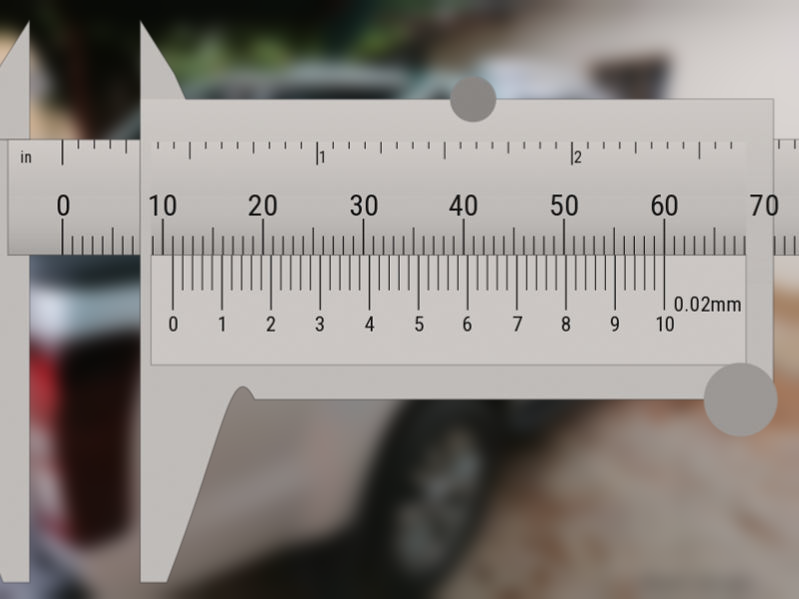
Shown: 11.0 mm
